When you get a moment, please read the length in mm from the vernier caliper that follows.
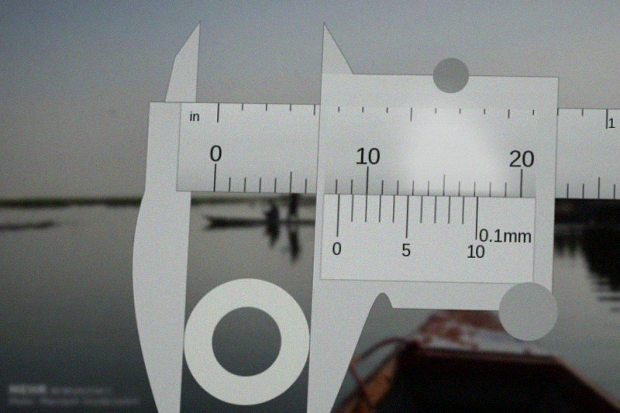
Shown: 8.2 mm
